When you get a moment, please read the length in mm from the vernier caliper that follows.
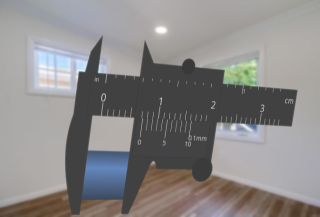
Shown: 7.2 mm
